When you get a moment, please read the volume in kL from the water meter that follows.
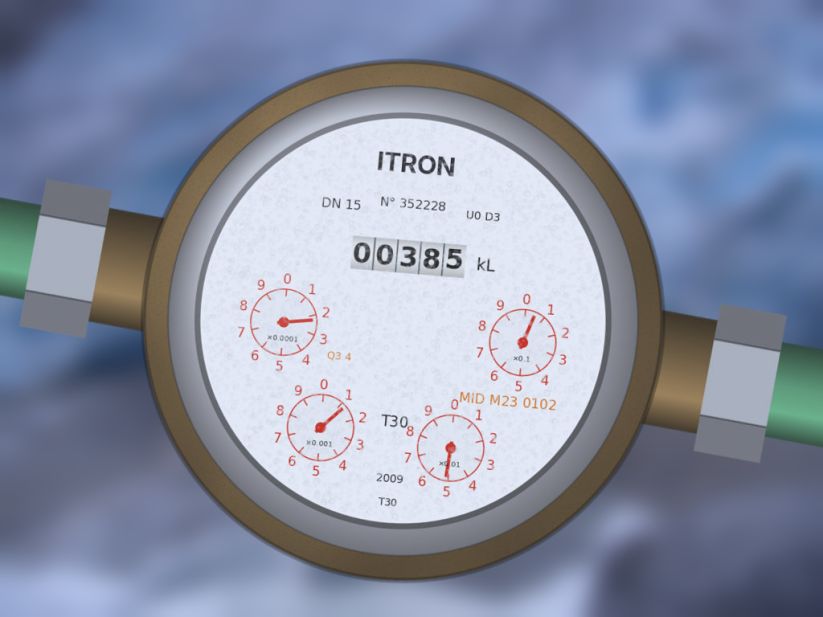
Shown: 385.0512 kL
